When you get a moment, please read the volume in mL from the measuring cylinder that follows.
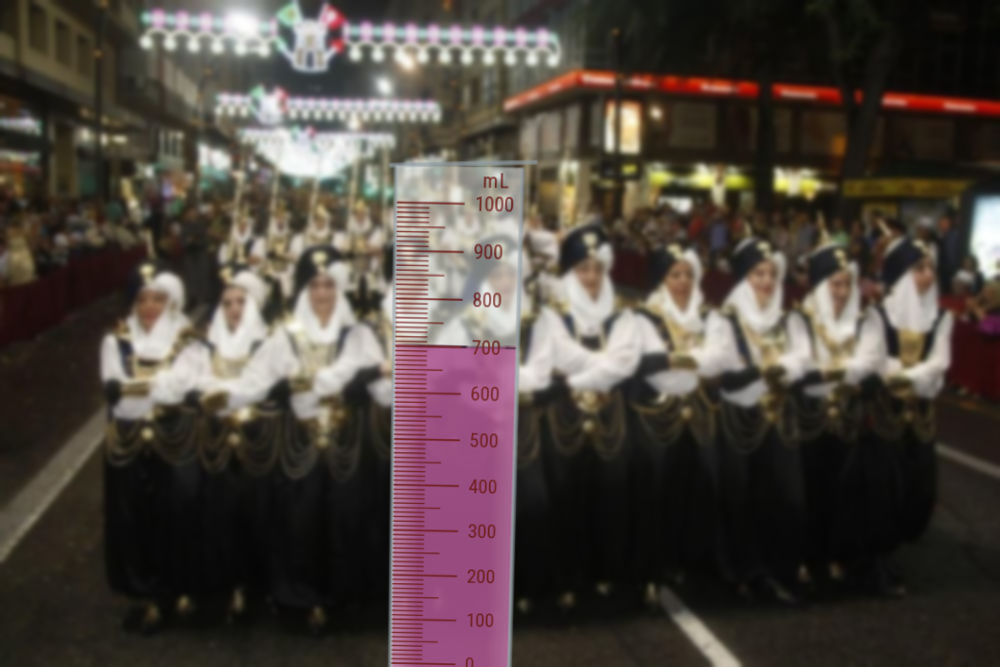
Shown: 700 mL
